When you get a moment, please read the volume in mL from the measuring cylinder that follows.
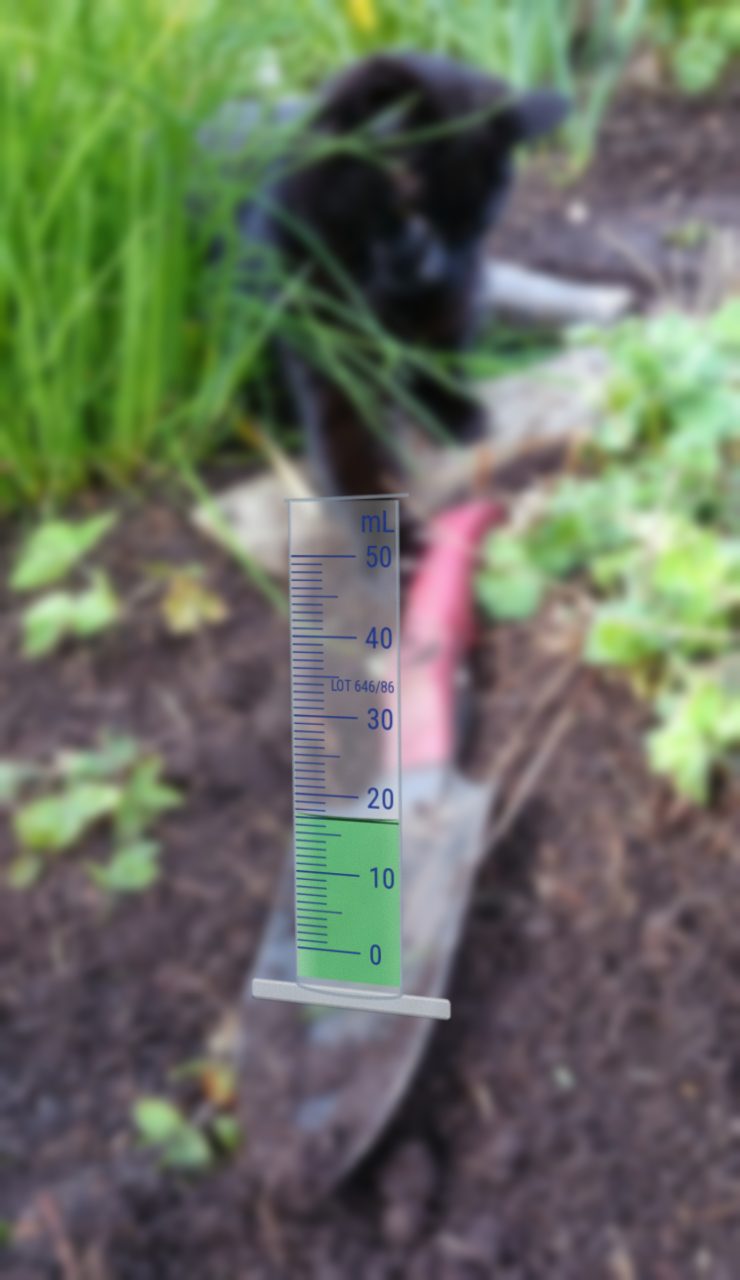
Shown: 17 mL
